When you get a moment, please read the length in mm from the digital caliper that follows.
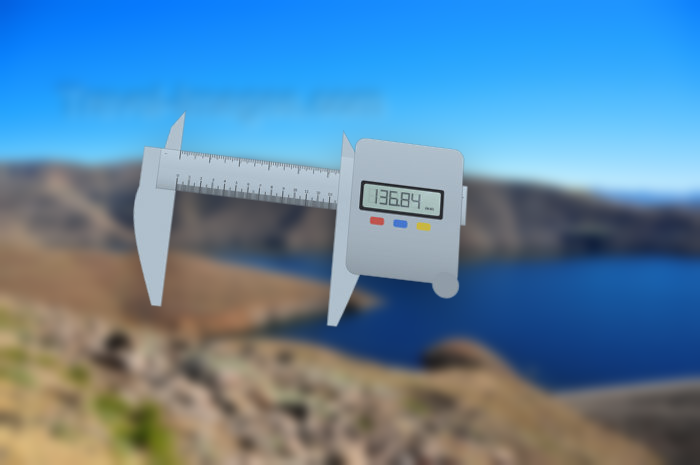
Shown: 136.84 mm
